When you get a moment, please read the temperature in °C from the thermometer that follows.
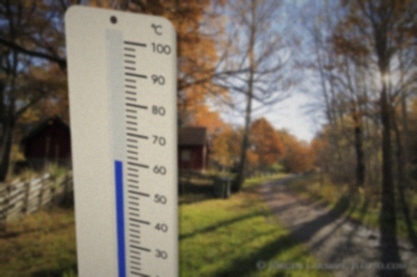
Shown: 60 °C
